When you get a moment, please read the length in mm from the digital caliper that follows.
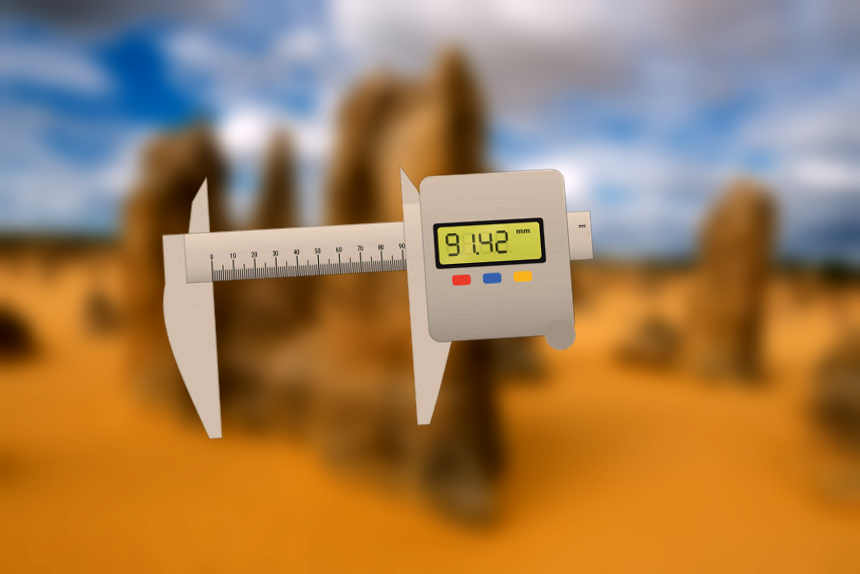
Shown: 91.42 mm
